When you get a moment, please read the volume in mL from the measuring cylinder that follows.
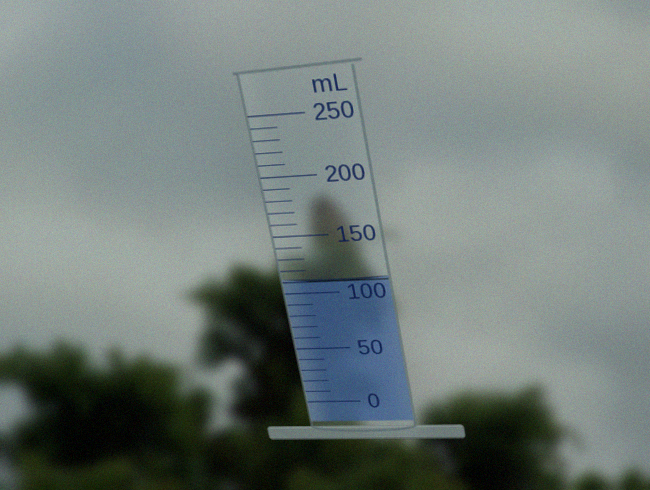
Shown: 110 mL
